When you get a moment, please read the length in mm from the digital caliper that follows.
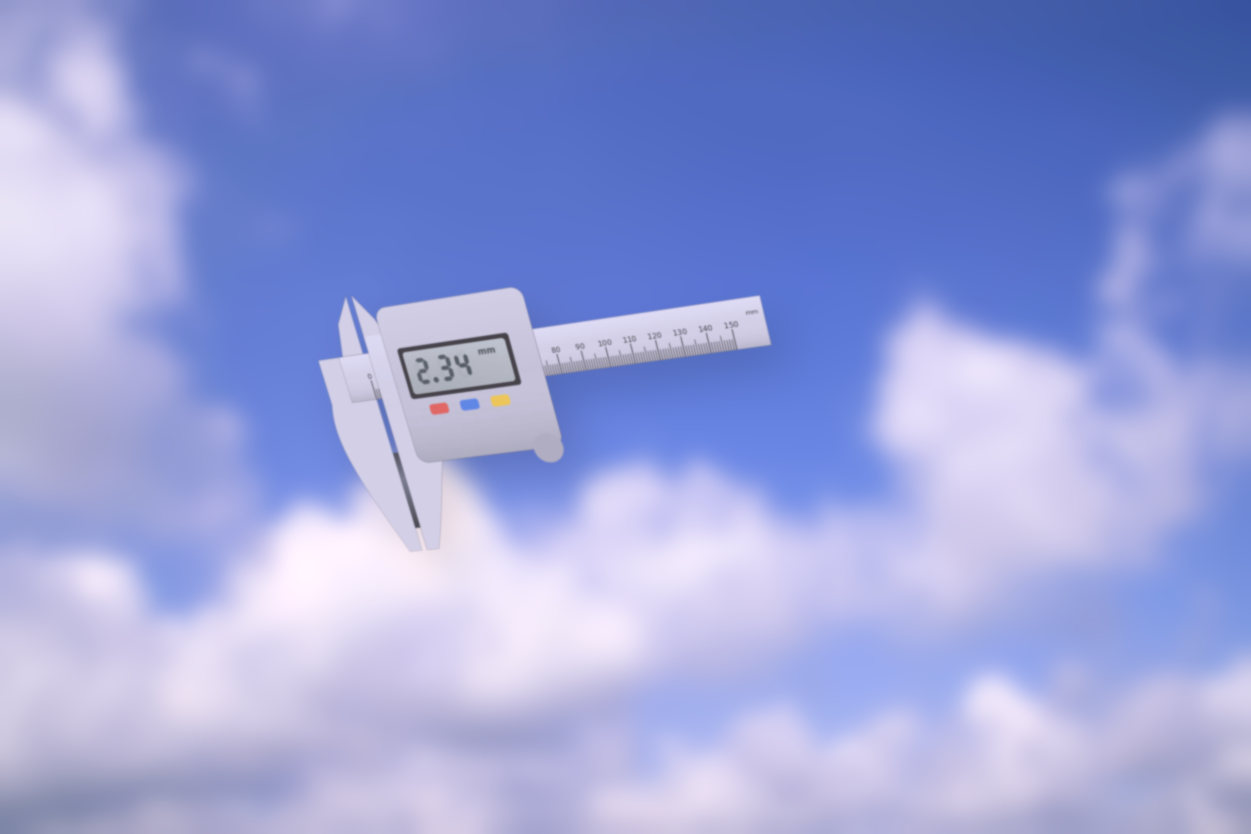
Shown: 2.34 mm
